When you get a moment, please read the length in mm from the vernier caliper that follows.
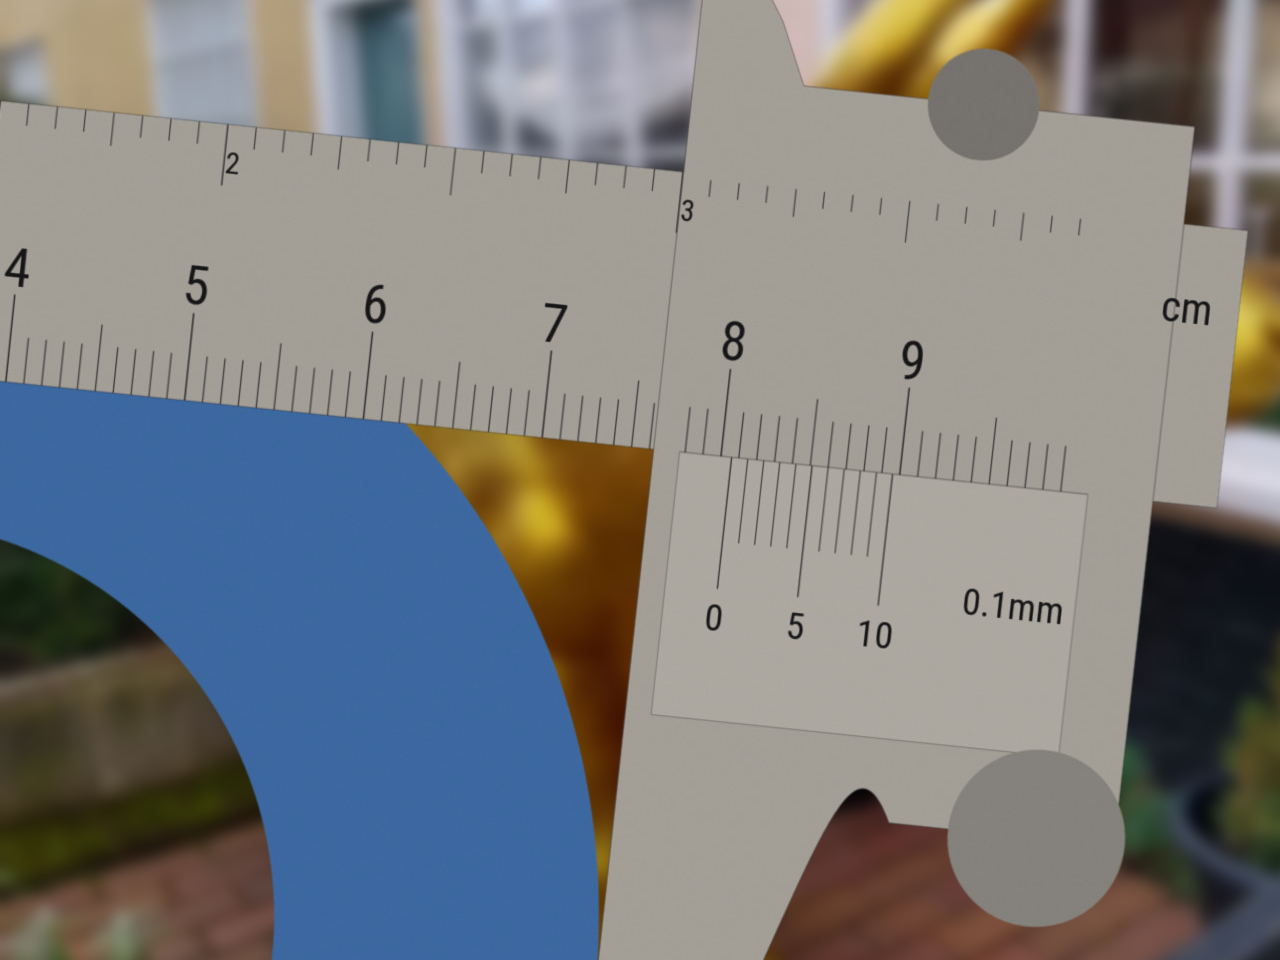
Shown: 80.6 mm
